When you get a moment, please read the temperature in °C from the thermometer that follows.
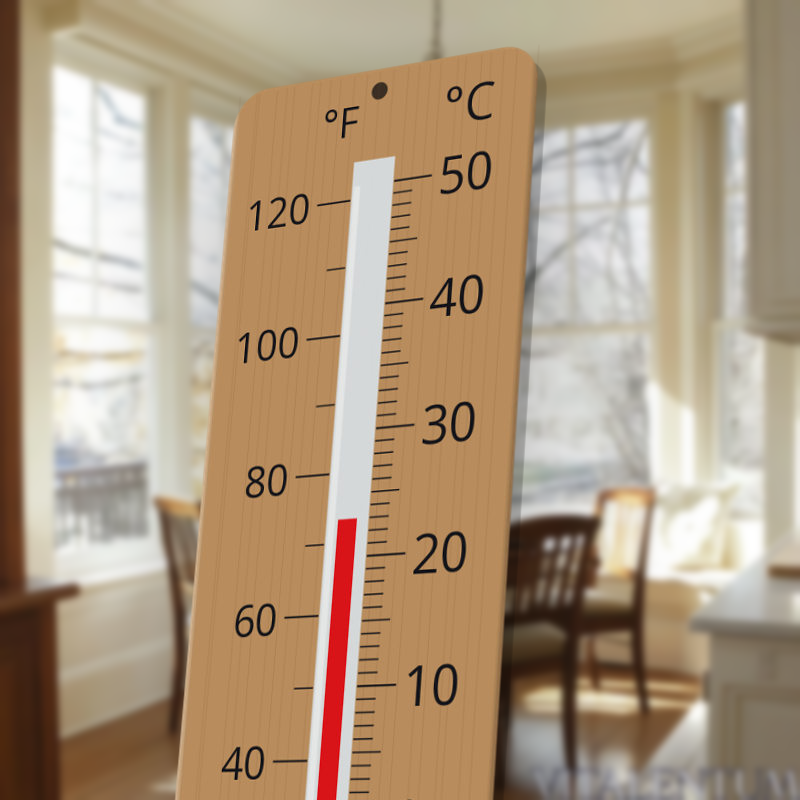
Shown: 23 °C
